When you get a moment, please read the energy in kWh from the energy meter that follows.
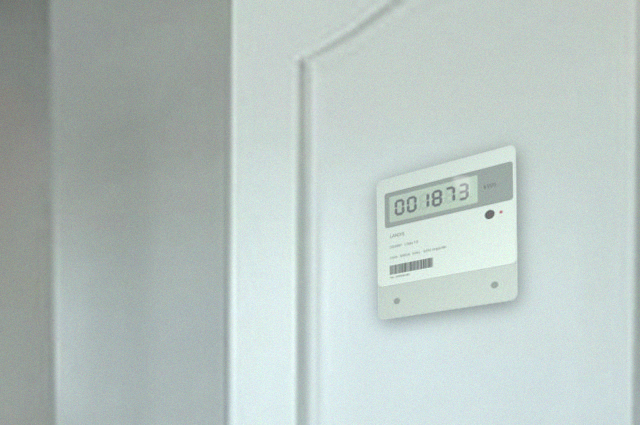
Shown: 1873 kWh
